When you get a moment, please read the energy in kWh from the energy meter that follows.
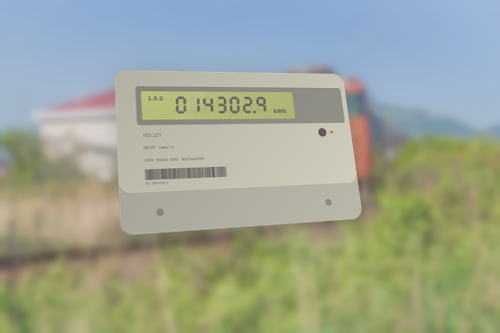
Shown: 14302.9 kWh
